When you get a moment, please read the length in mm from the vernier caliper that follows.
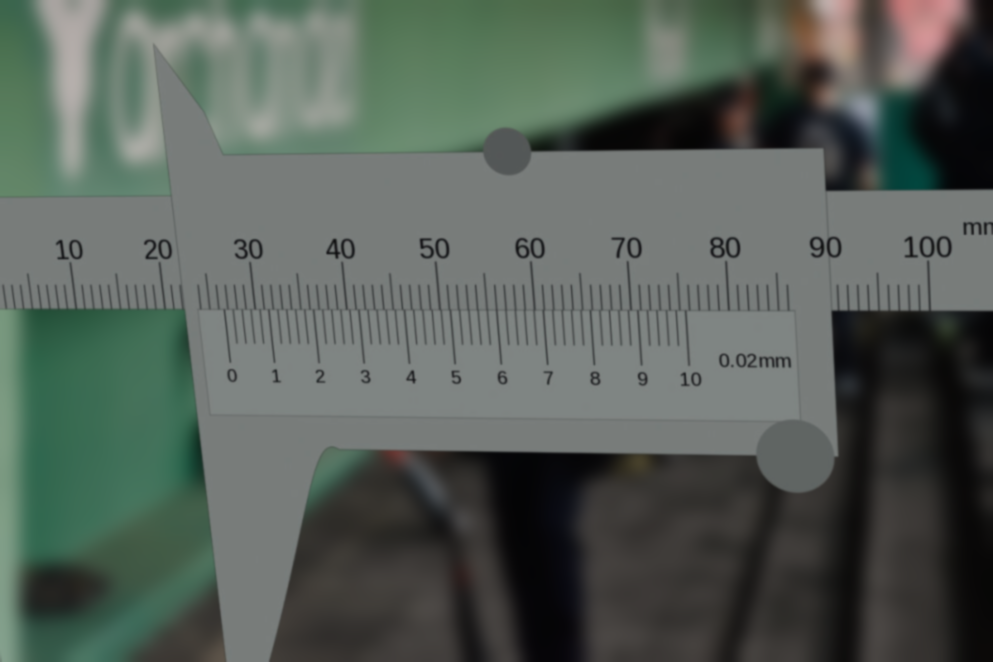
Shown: 26.6 mm
